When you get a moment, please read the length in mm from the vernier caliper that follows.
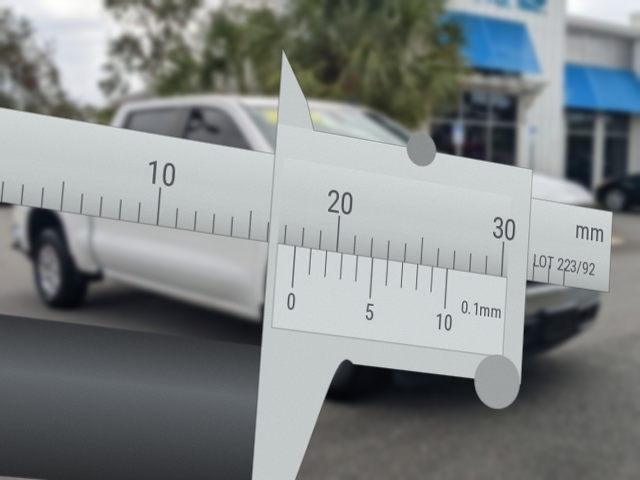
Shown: 17.6 mm
